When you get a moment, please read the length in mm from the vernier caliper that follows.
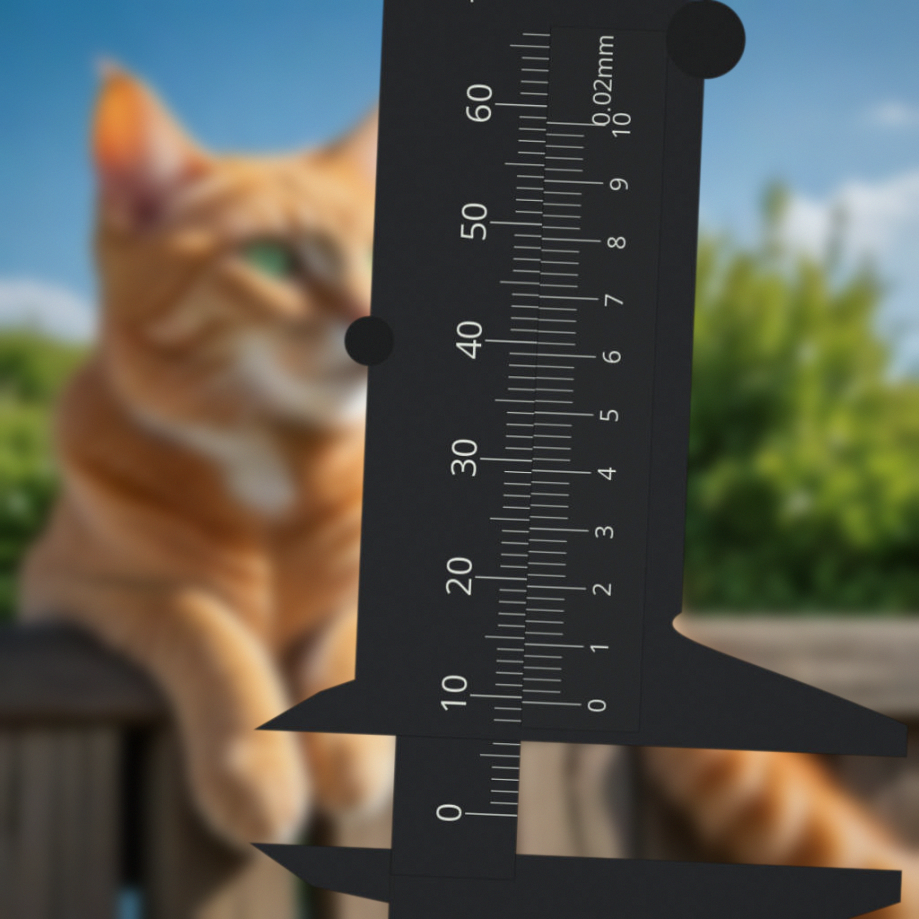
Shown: 9.6 mm
